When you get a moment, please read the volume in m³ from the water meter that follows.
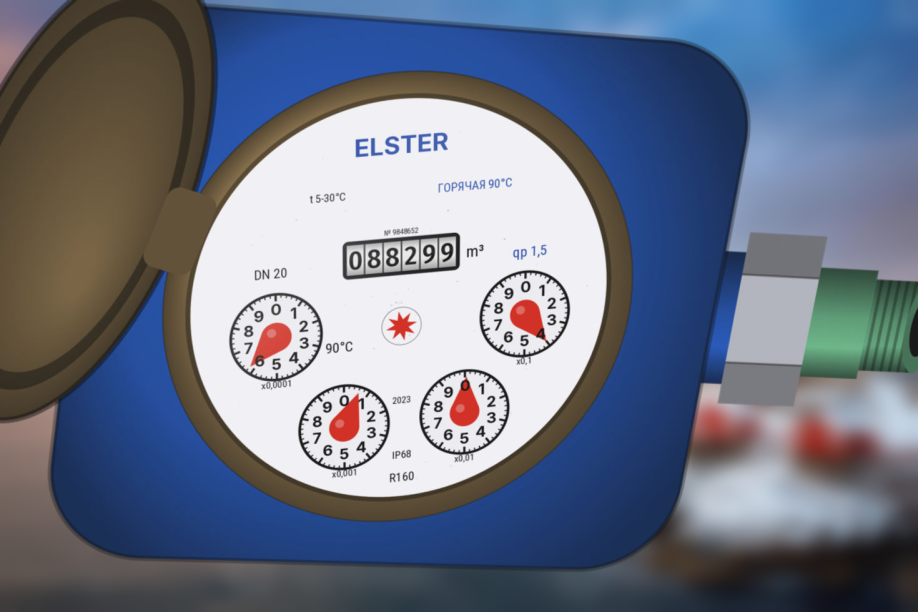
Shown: 88299.4006 m³
